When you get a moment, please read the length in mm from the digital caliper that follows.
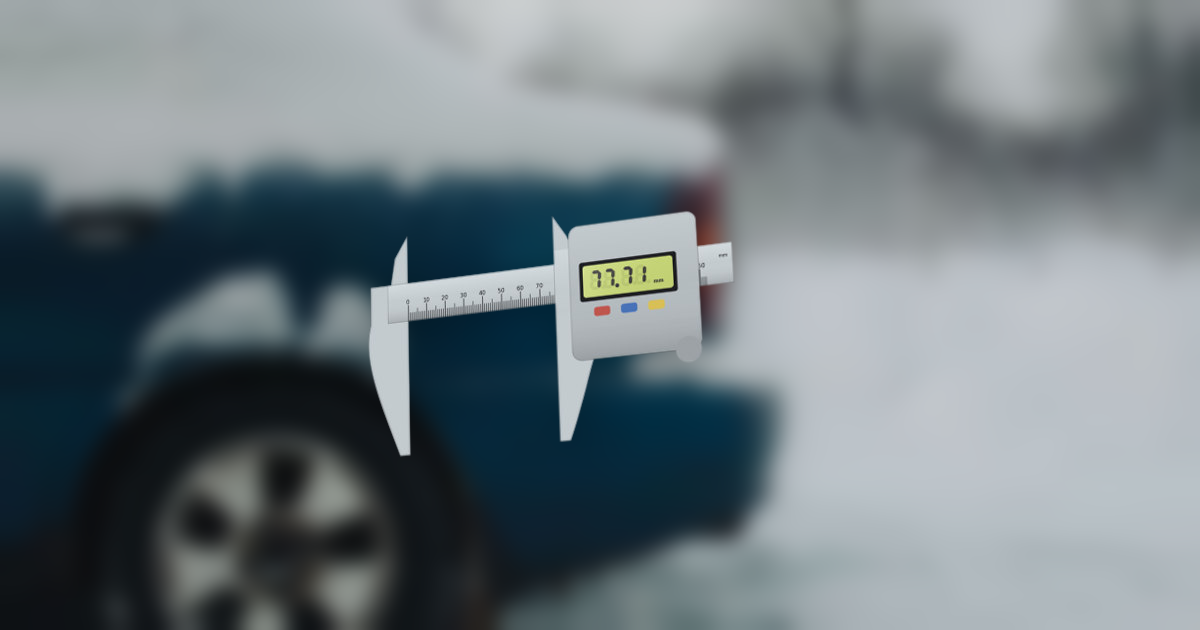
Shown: 77.71 mm
